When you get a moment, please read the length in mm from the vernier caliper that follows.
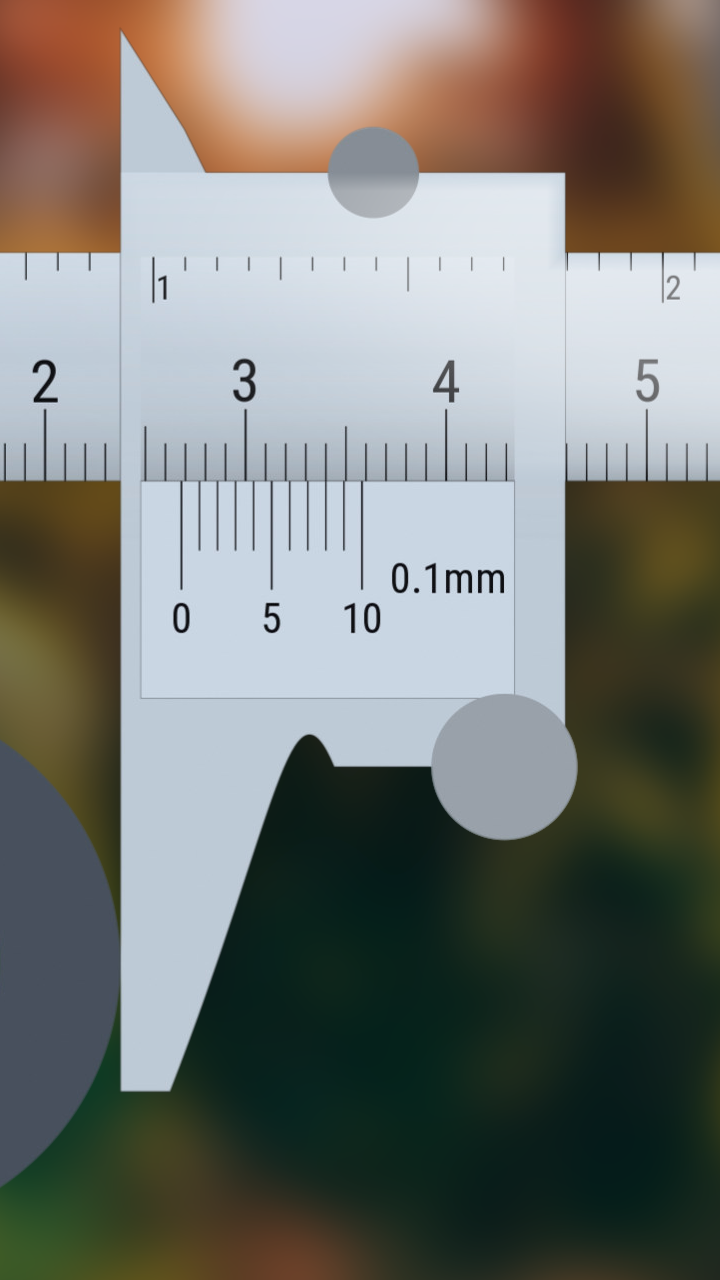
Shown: 26.8 mm
